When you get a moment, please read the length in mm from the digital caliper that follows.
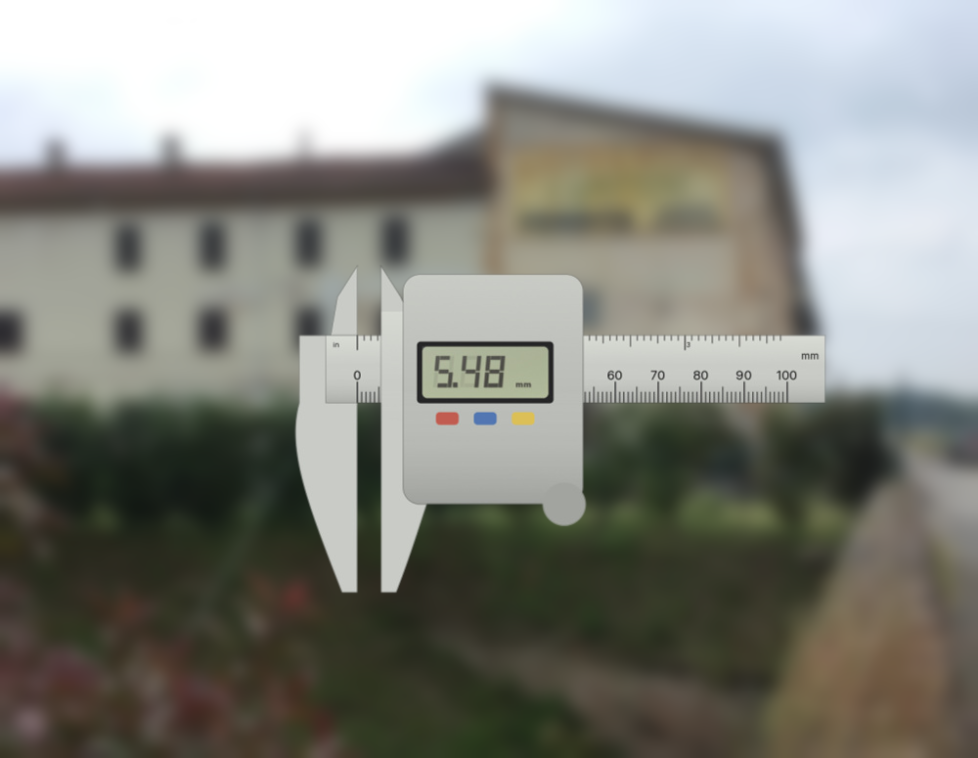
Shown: 5.48 mm
